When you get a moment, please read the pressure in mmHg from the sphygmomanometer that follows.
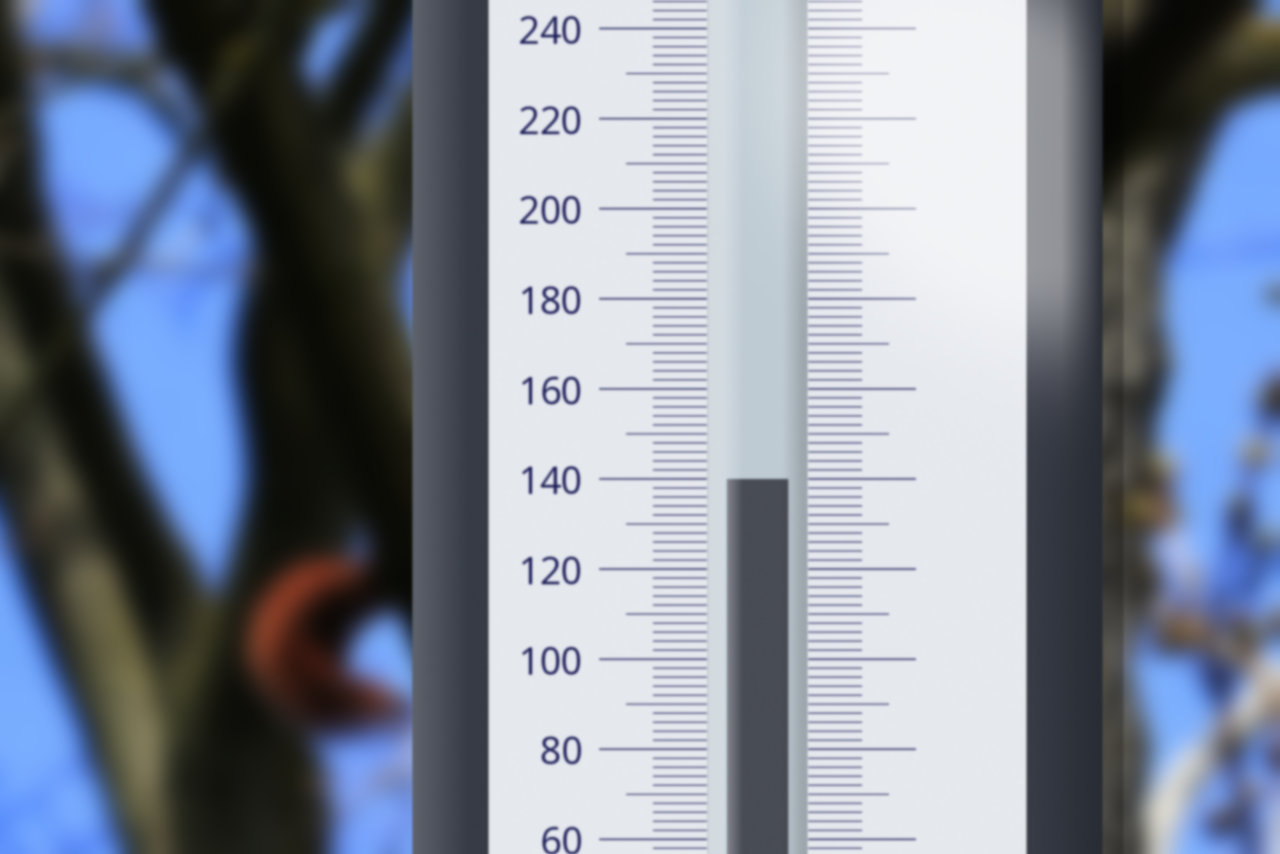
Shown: 140 mmHg
